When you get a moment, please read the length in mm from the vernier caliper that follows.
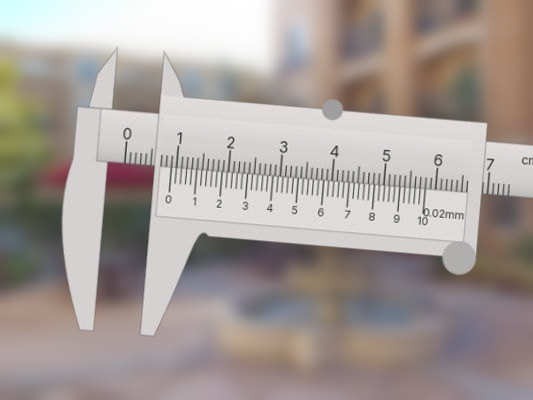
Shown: 9.0 mm
